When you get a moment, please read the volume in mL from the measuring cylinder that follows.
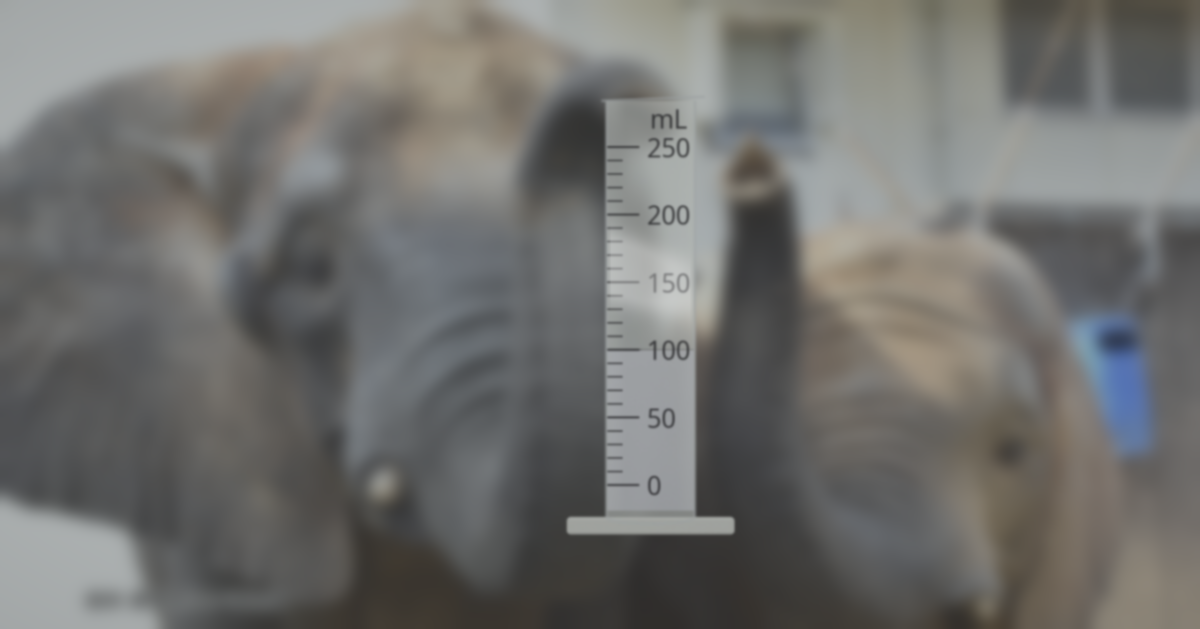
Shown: 100 mL
